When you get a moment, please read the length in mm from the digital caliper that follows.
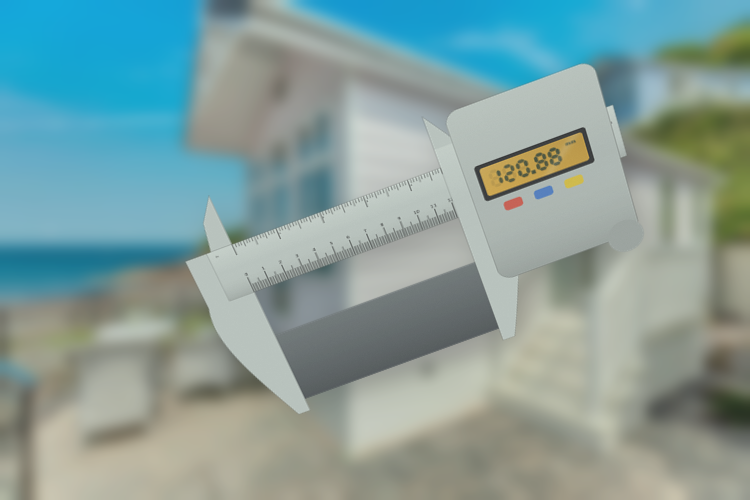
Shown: 120.88 mm
